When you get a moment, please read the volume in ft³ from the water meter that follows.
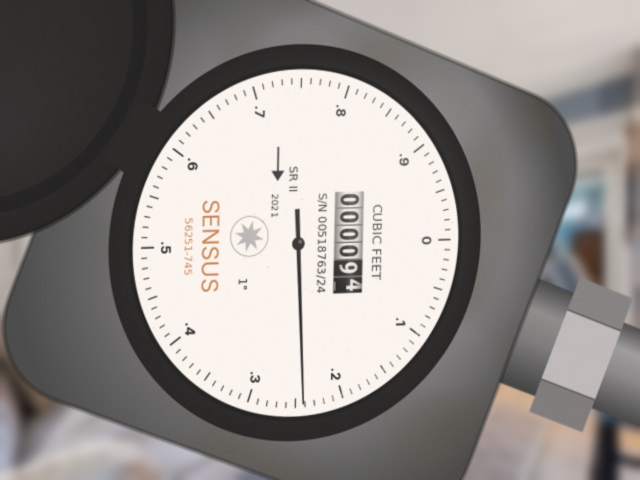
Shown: 94.24 ft³
